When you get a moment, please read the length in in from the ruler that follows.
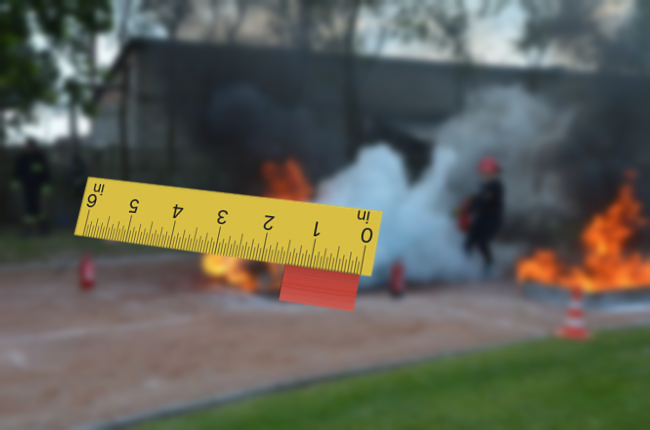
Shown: 1.5 in
